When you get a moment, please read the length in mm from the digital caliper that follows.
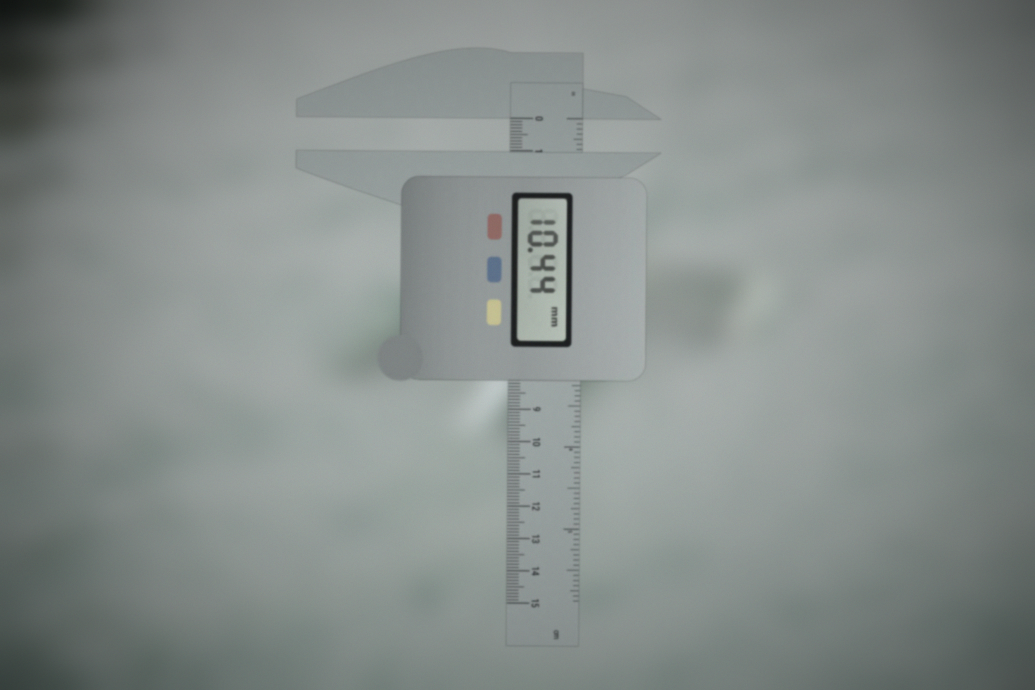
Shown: 10.44 mm
